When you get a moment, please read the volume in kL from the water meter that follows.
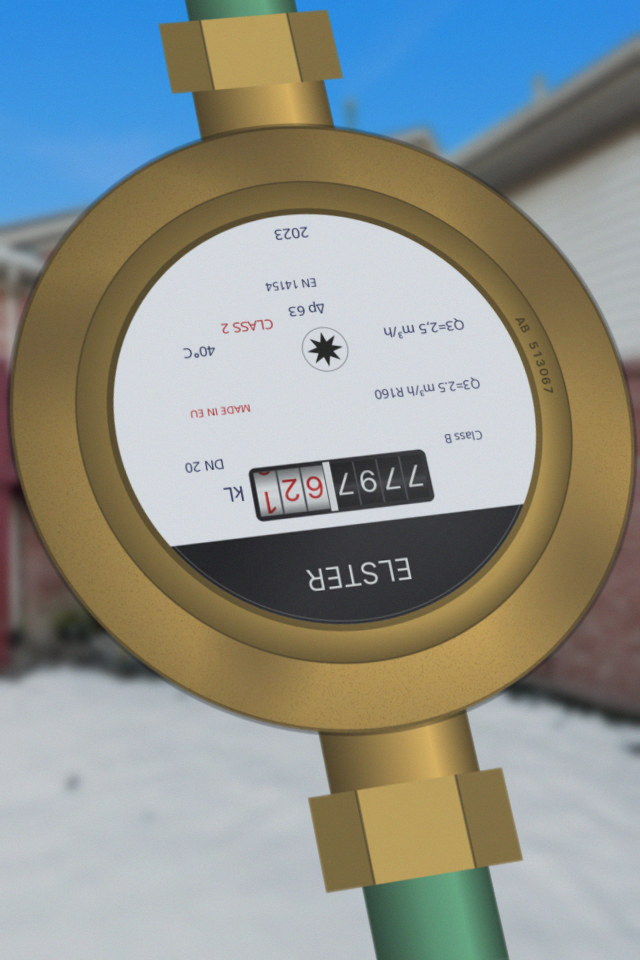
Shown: 7797.621 kL
